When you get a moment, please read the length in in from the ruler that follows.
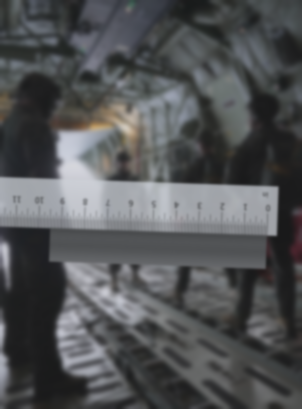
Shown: 9.5 in
